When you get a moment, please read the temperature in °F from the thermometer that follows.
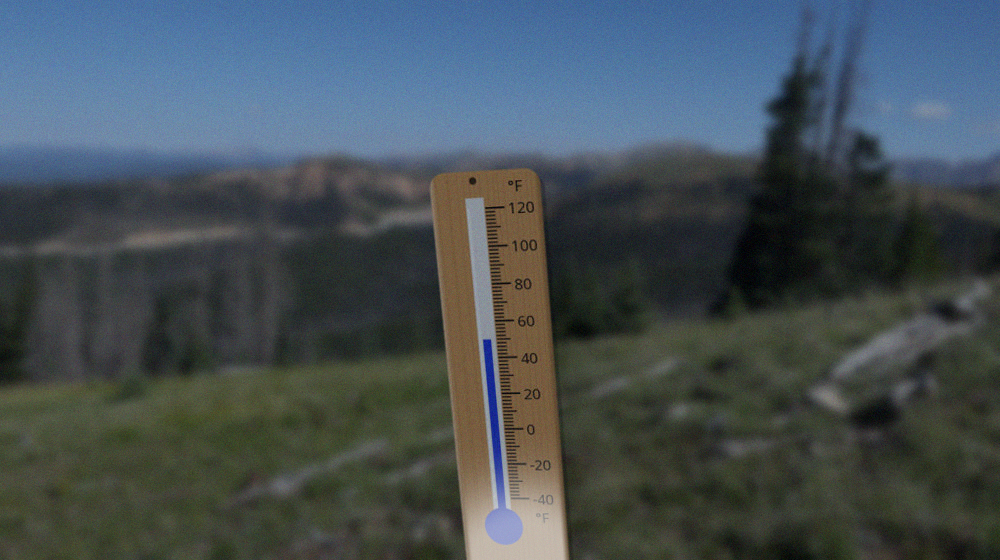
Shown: 50 °F
